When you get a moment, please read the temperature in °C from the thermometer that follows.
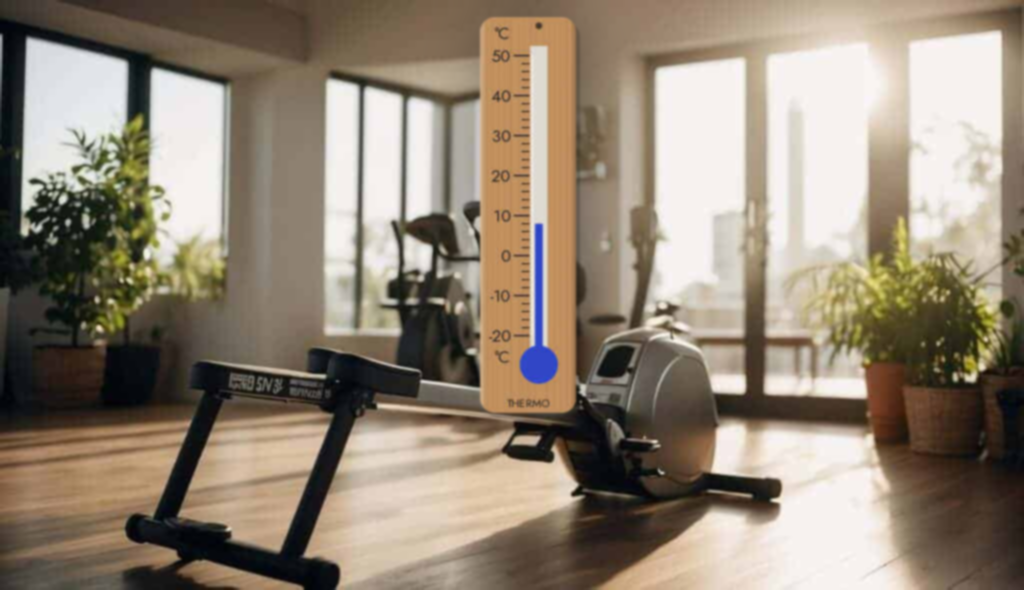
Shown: 8 °C
